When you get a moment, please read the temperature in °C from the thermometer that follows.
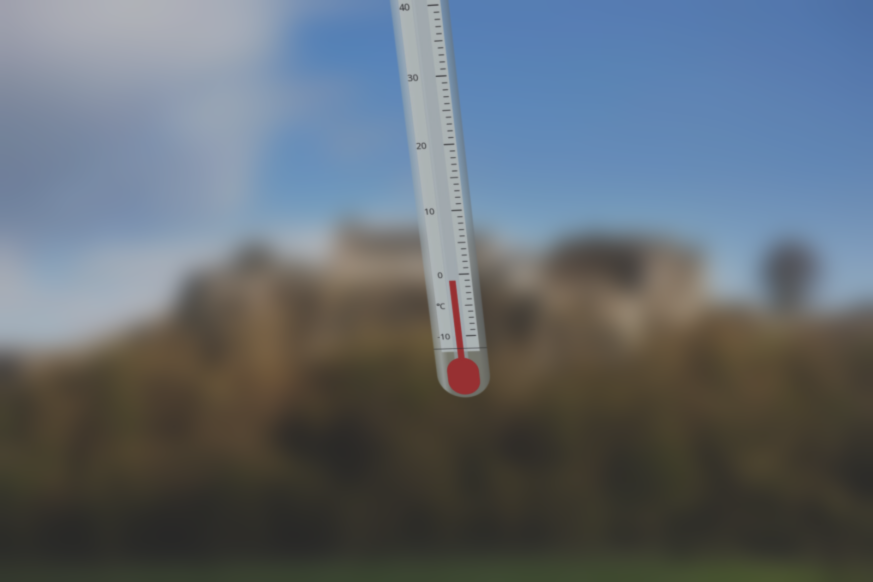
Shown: -1 °C
